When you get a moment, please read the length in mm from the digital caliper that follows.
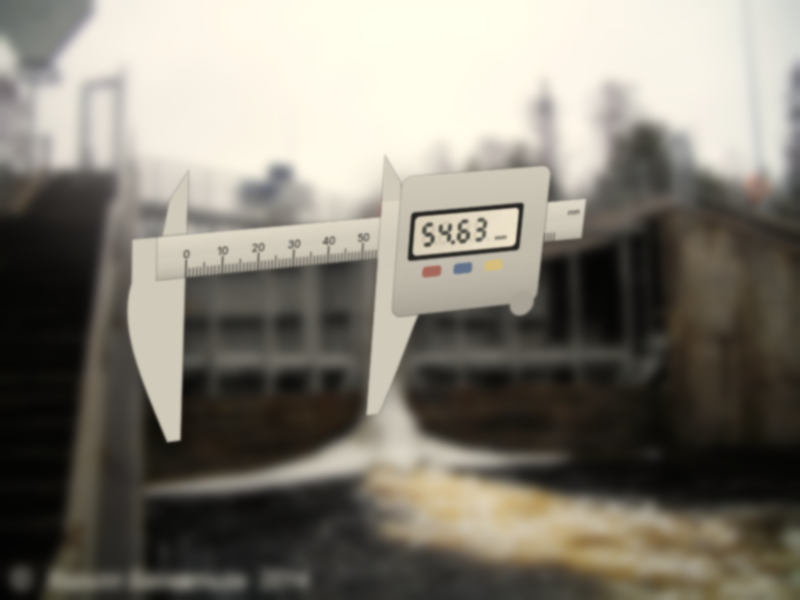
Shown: 54.63 mm
